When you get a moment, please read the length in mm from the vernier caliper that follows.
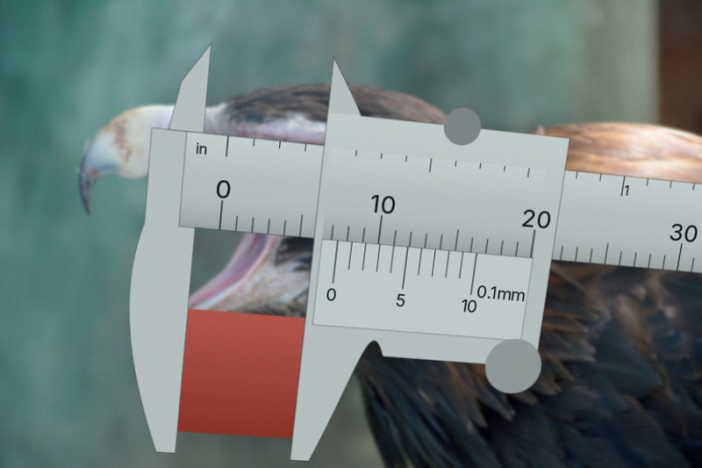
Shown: 7.4 mm
